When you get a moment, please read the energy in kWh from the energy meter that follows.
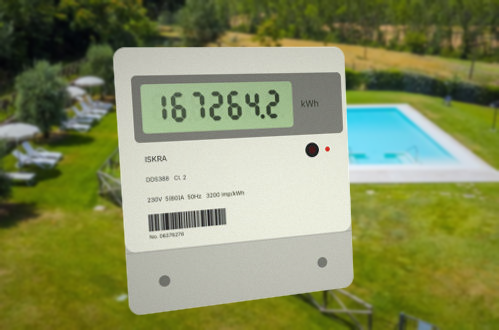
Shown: 167264.2 kWh
